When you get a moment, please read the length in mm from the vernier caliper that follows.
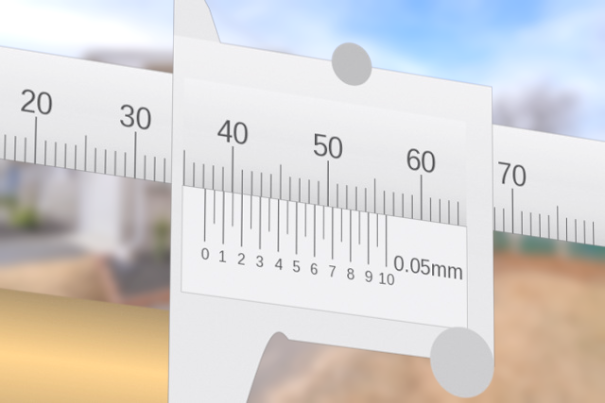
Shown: 37.2 mm
